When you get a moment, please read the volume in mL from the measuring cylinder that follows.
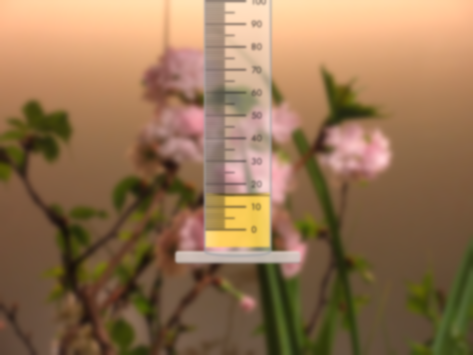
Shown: 15 mL
